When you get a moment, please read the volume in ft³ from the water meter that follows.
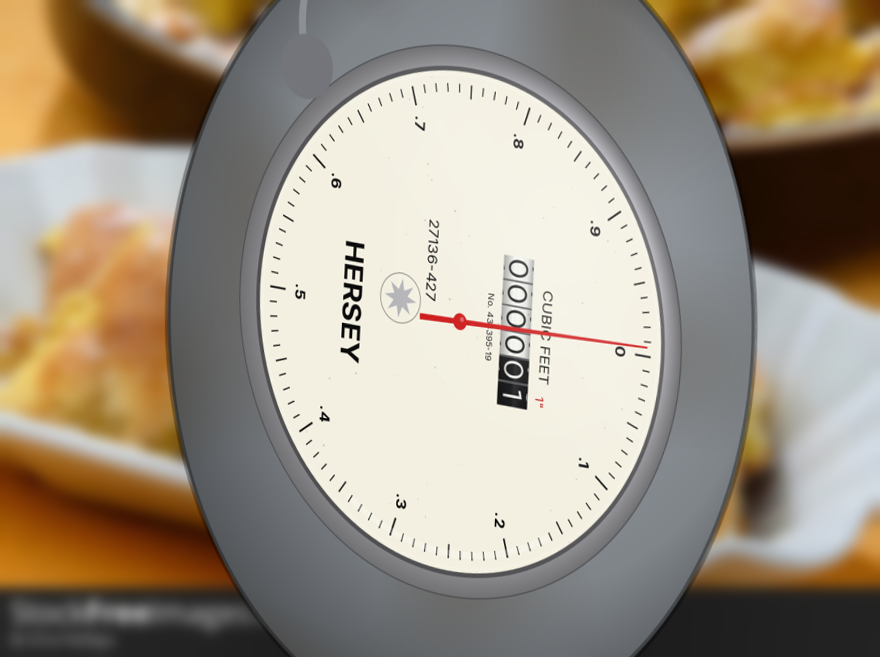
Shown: 0.99 ft³
